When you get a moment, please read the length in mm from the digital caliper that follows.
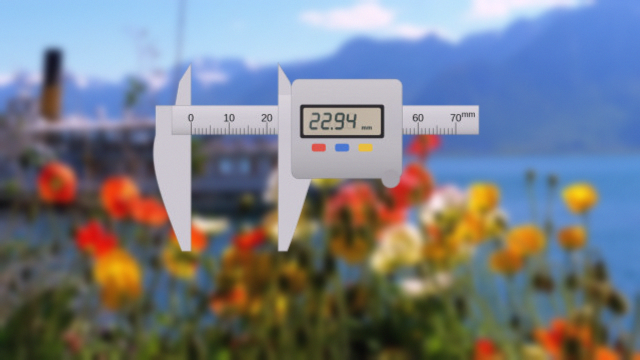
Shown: 22.94 mm
